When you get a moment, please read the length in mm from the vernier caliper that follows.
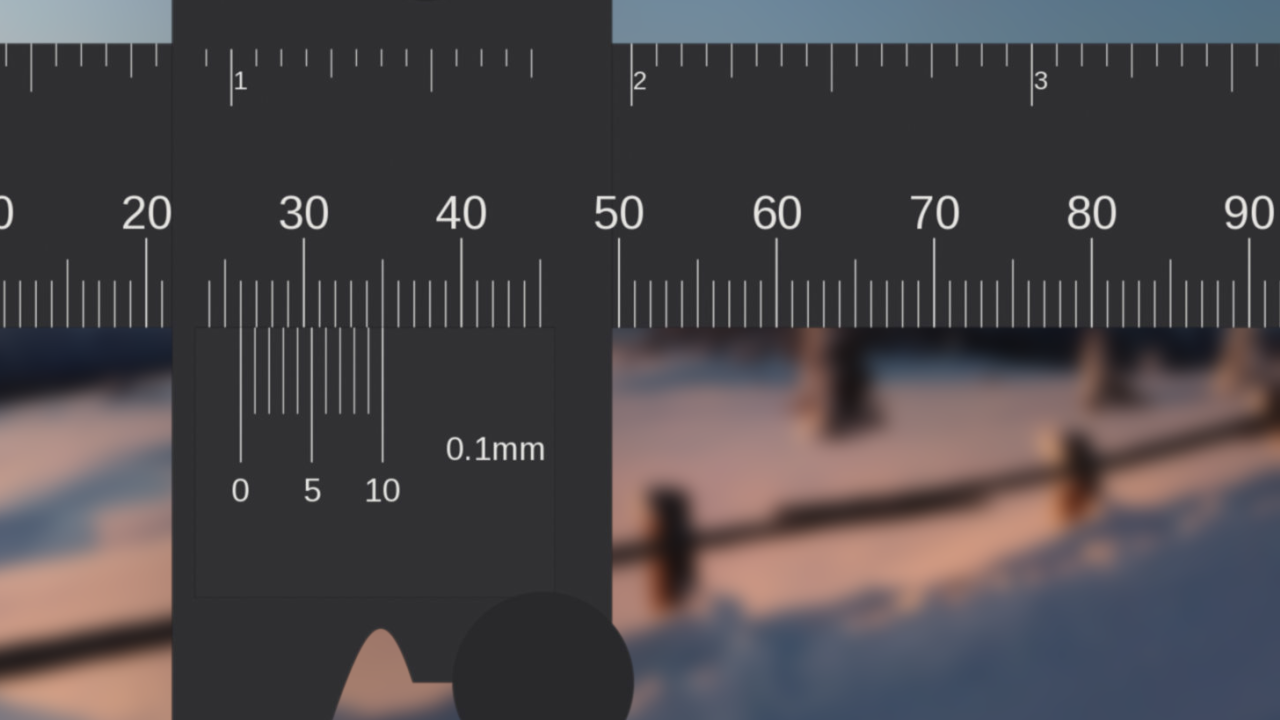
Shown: 26.0 mm
